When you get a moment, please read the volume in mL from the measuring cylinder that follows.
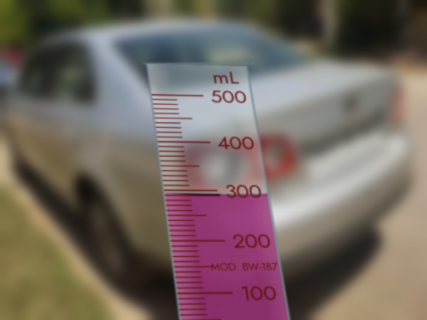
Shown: 290 mL
